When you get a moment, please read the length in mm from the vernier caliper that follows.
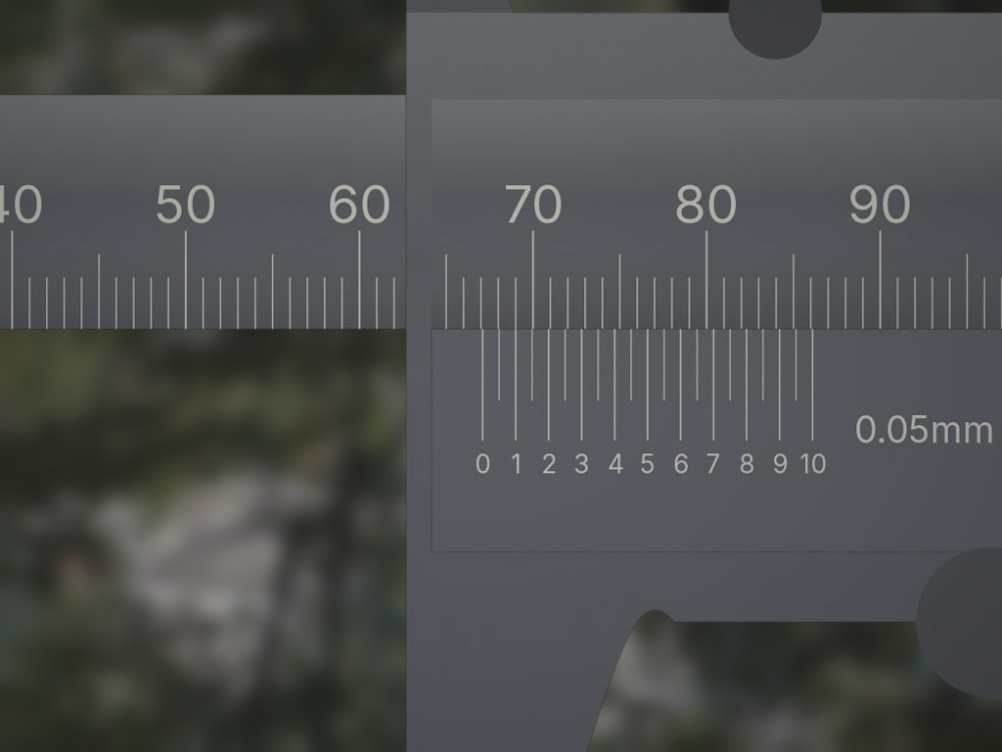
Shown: 67.1 mm
